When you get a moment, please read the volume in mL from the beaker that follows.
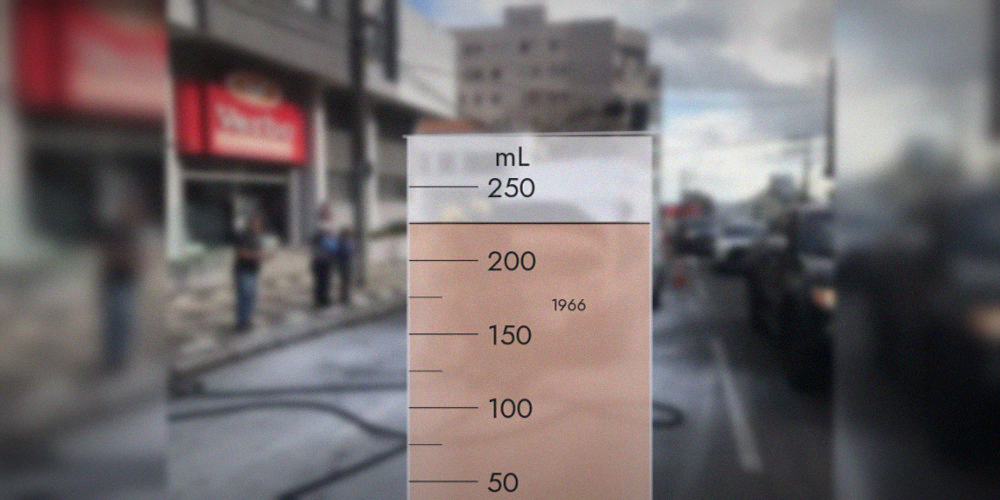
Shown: 225 mL
